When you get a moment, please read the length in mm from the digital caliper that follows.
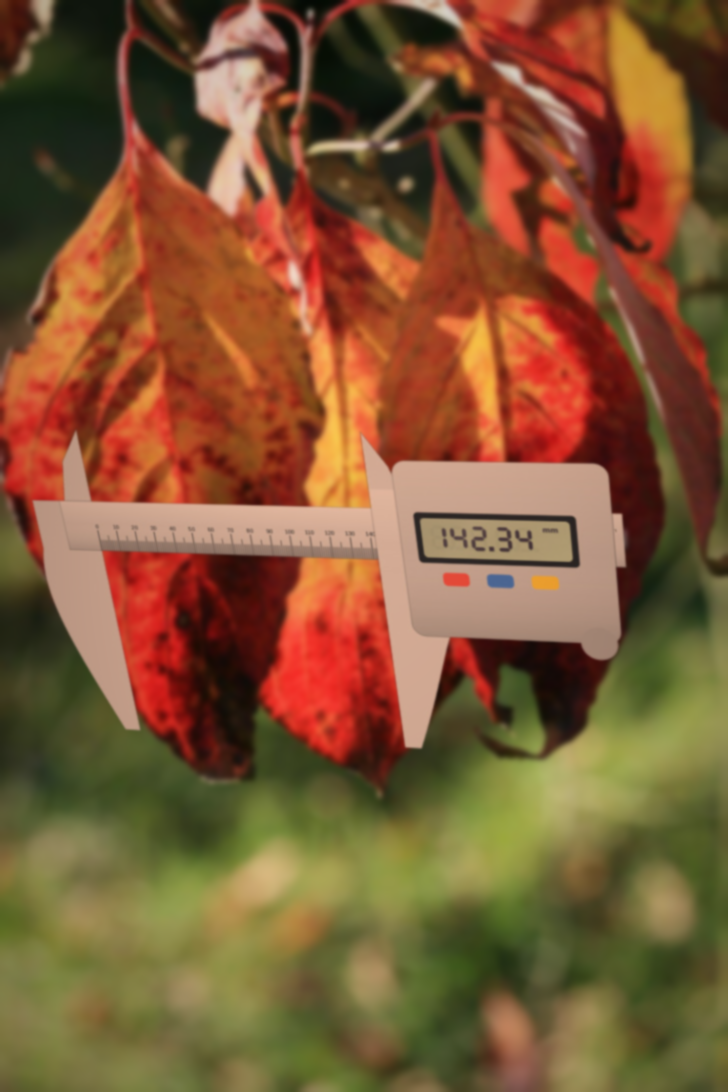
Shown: 142.34 mm
